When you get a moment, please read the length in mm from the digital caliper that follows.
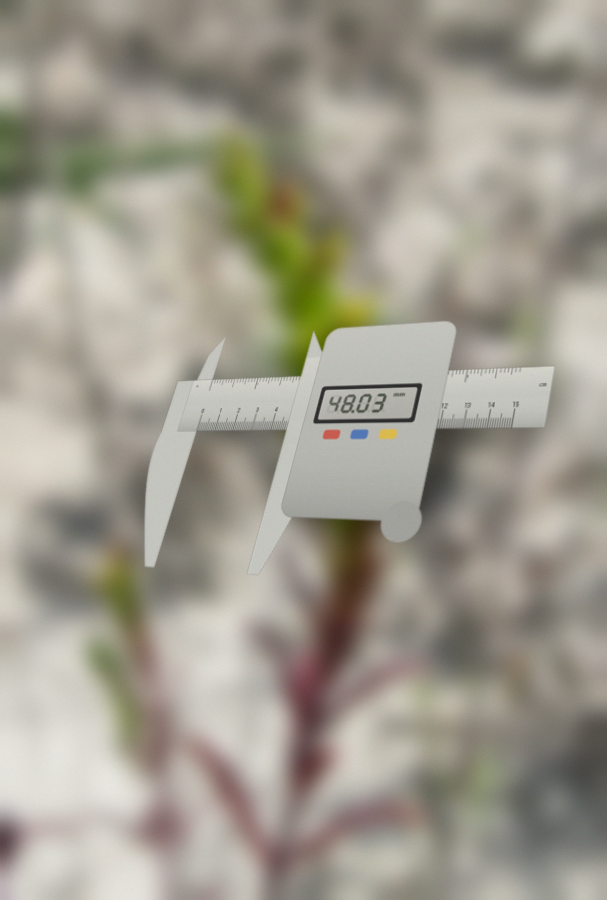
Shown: 48.03 mm
